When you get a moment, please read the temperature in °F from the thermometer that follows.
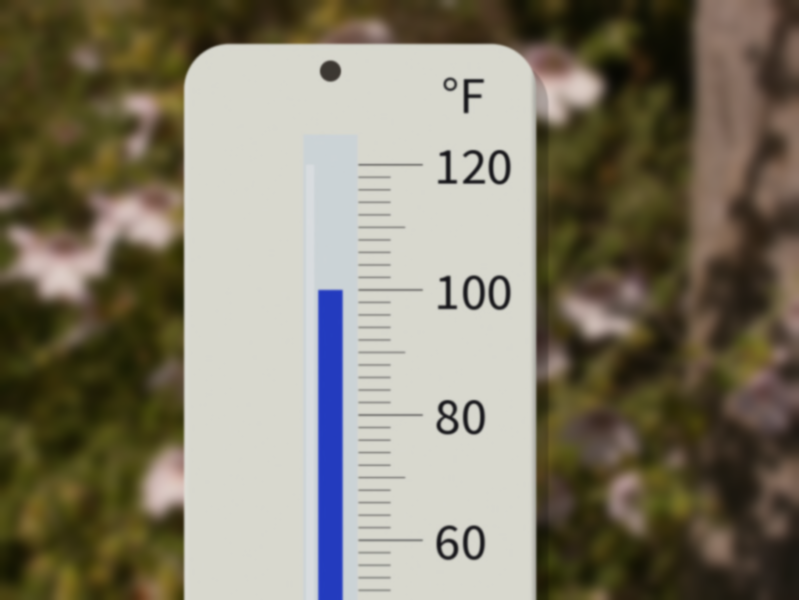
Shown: 100 °F
